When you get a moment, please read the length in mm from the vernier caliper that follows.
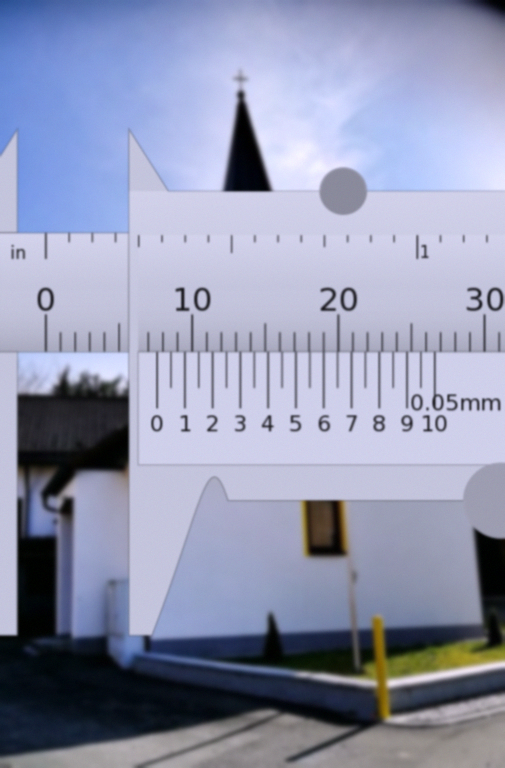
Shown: 7.6 mm
